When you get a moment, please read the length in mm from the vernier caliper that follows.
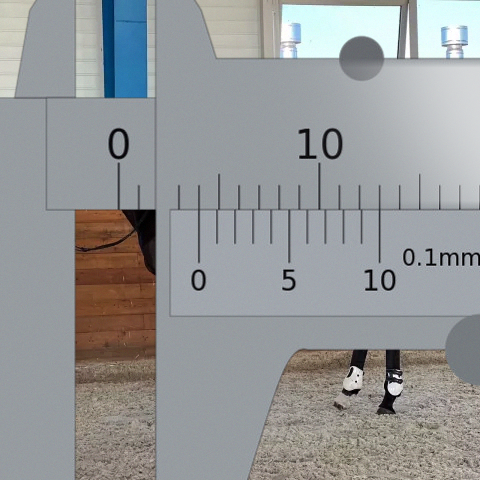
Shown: 4.0 mm
